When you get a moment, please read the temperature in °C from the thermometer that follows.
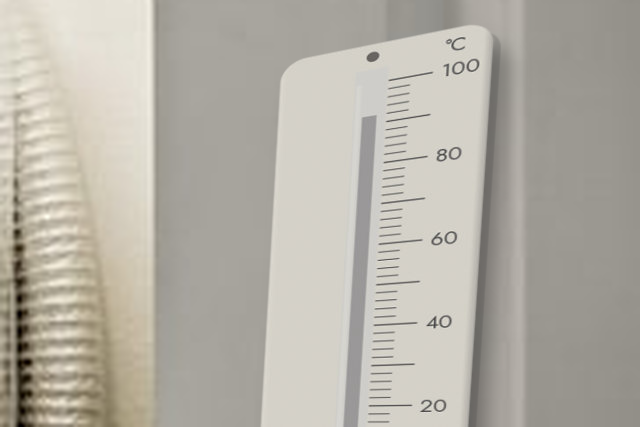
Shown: 92 °C
